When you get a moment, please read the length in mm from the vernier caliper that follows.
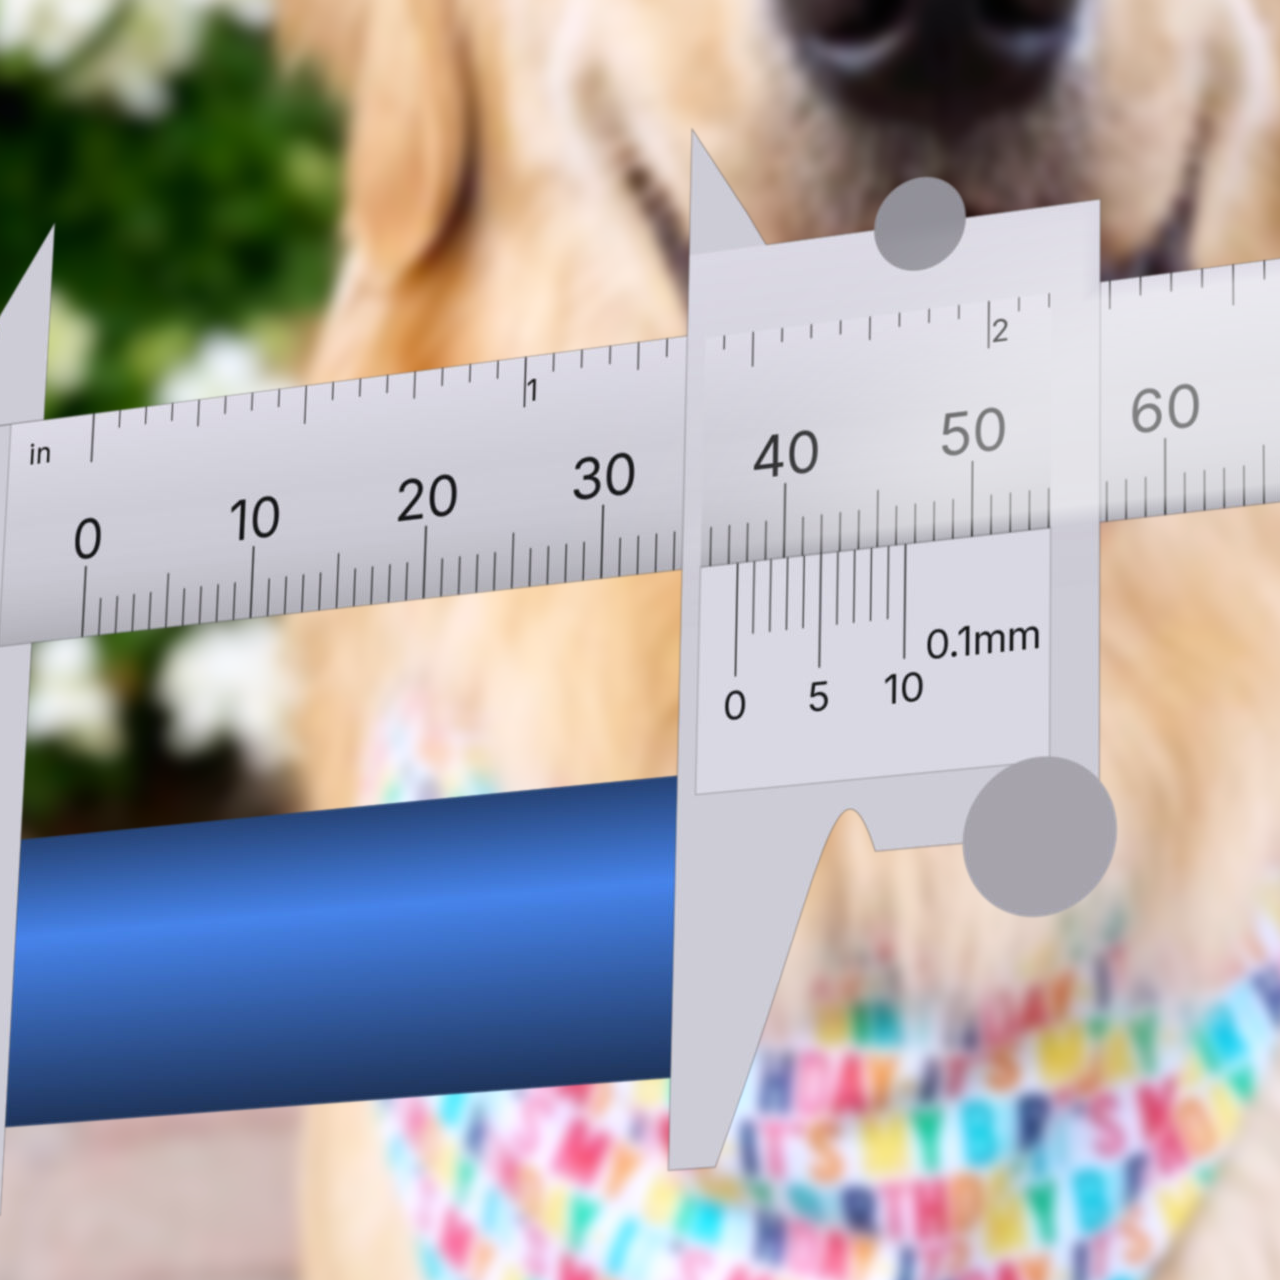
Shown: 37.5 mm
